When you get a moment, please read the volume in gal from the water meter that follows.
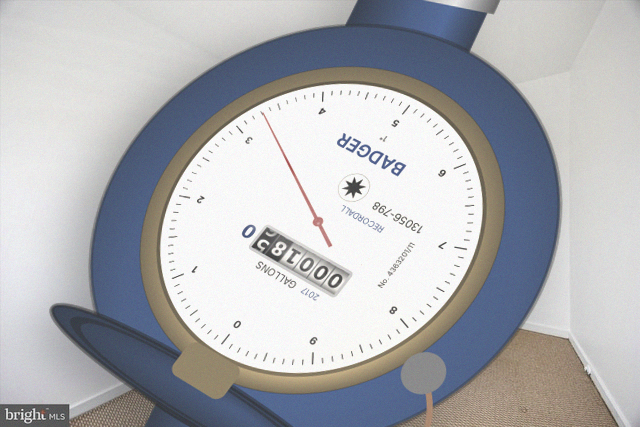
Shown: 1853.3 gal
